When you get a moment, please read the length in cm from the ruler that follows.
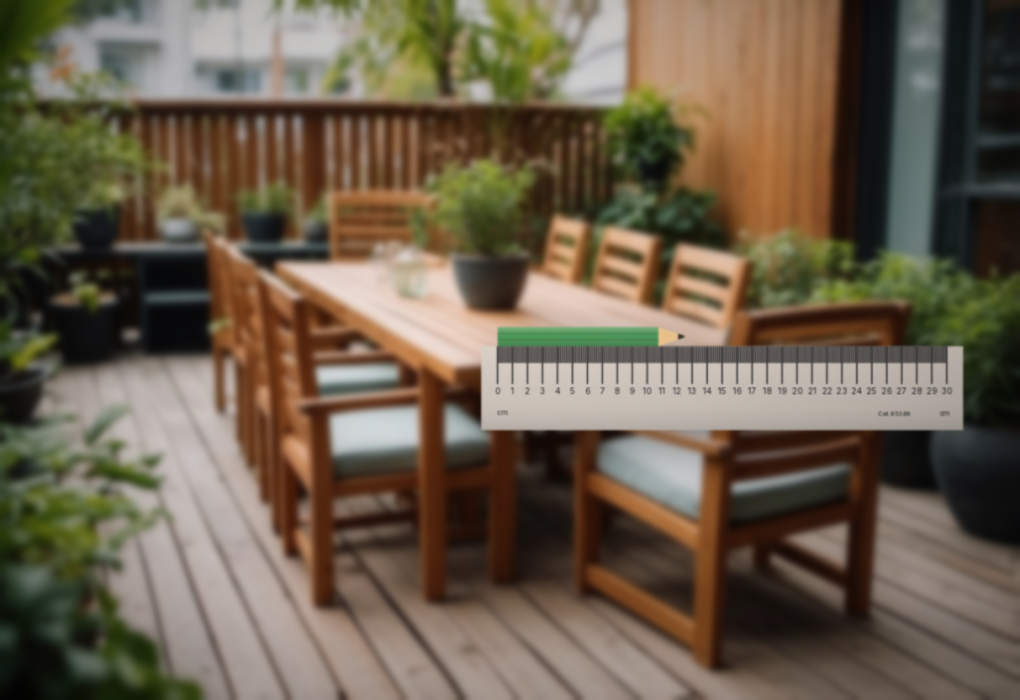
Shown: 12.5 cm
